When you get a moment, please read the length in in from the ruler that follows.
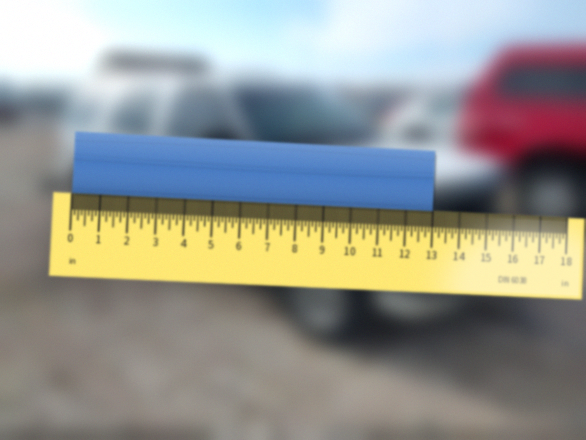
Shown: 13 in
